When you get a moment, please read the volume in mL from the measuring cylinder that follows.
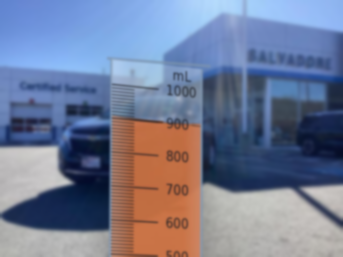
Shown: 900 mL
